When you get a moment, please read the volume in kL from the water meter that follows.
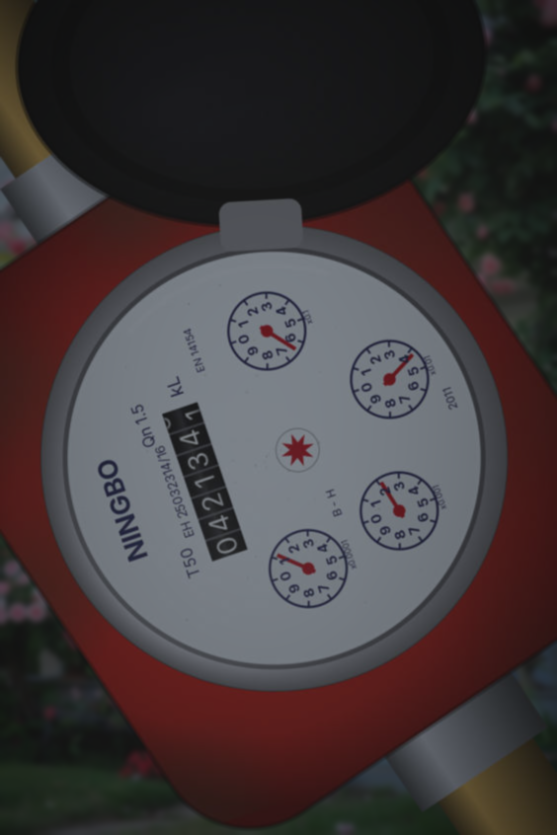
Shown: 421340.6421 kL
